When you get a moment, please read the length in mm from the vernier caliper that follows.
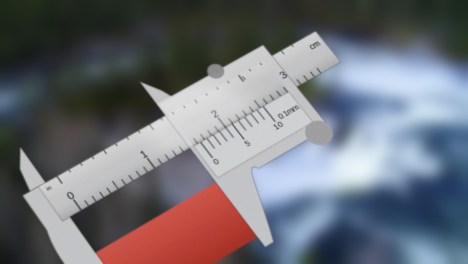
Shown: 16.4 mm
